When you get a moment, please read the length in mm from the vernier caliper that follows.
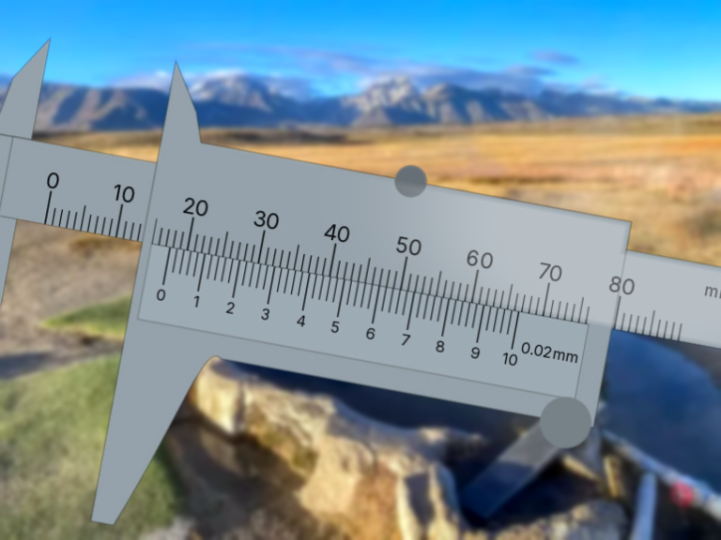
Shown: 17.6 mm
